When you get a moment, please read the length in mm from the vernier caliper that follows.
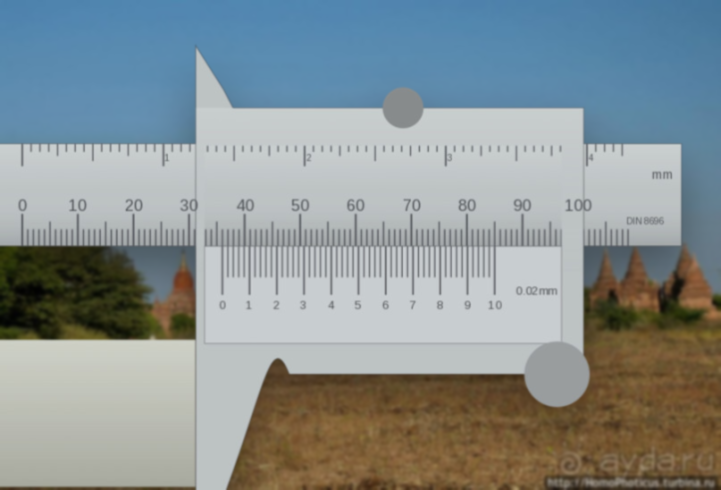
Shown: 36.0 mm
